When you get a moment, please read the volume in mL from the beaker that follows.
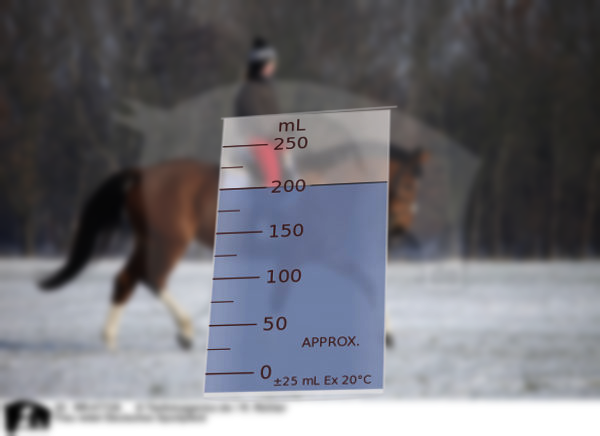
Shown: 200 mL
